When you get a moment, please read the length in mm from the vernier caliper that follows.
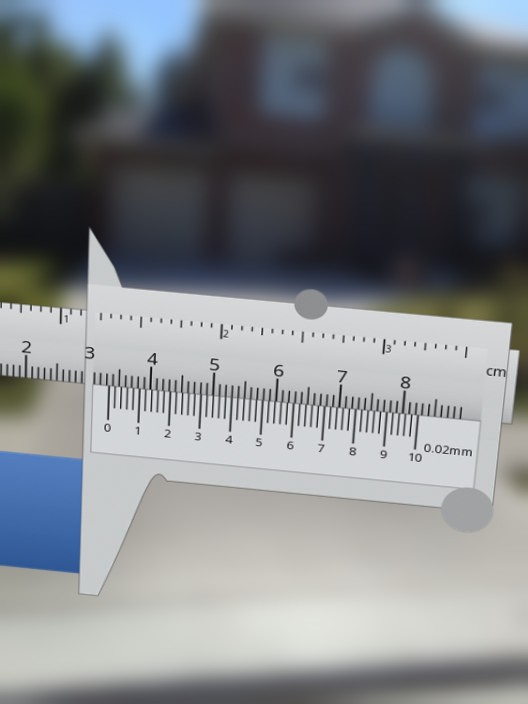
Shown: 33.4 mm
